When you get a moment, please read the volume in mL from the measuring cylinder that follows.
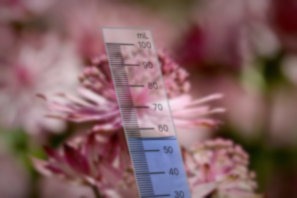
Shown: 55 mL
